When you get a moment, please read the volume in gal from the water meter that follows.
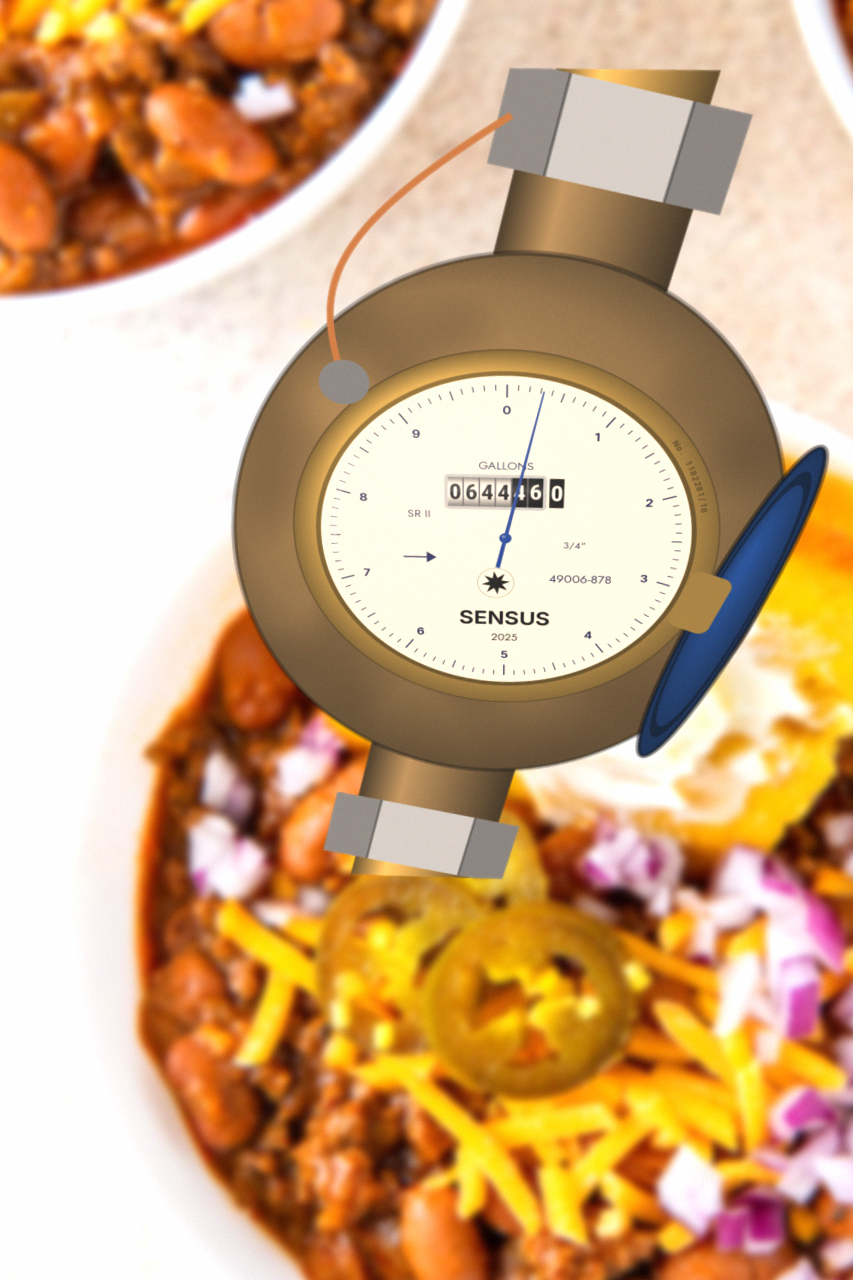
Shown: 644460.3 gal
